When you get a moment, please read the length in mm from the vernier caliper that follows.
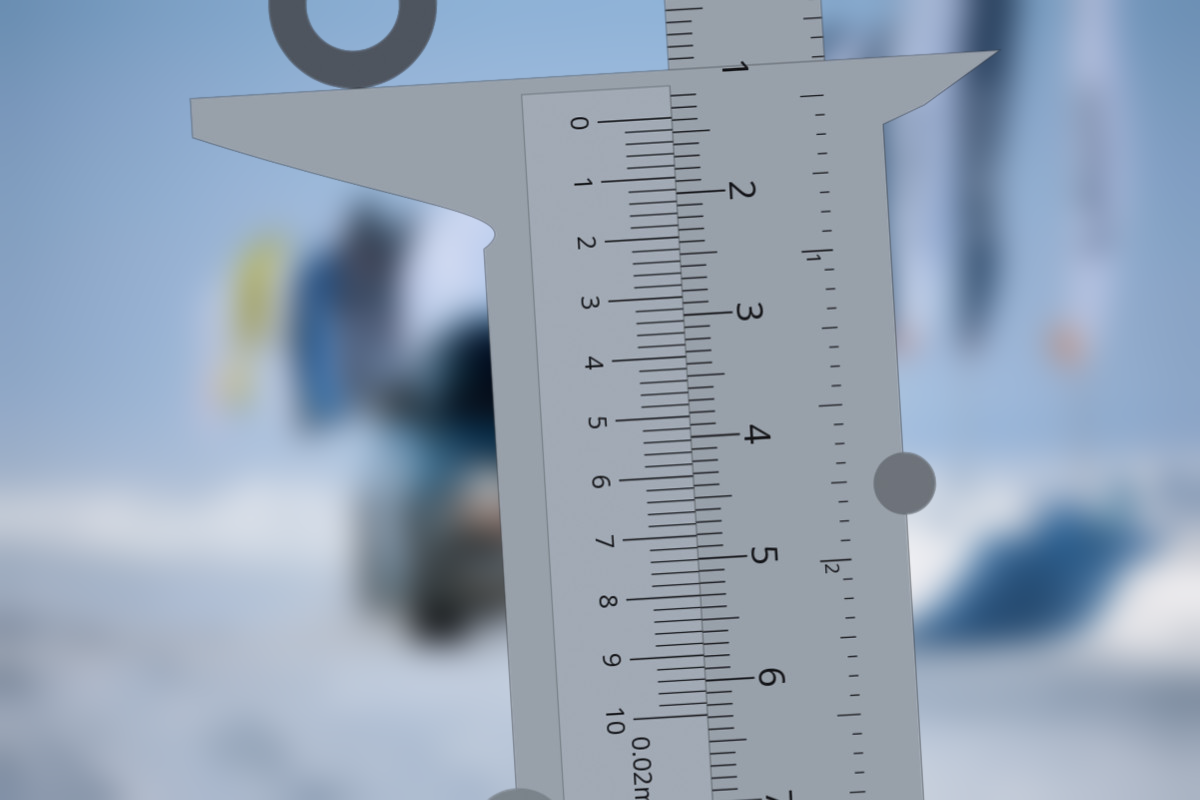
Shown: 13.8 mm
